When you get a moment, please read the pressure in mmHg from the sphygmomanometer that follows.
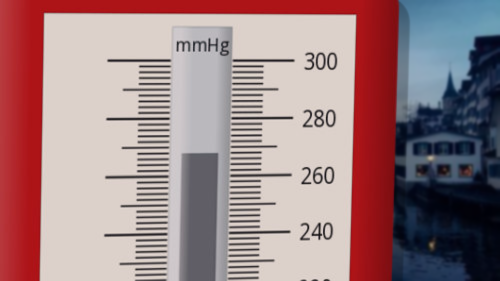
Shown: 268 mmHg
